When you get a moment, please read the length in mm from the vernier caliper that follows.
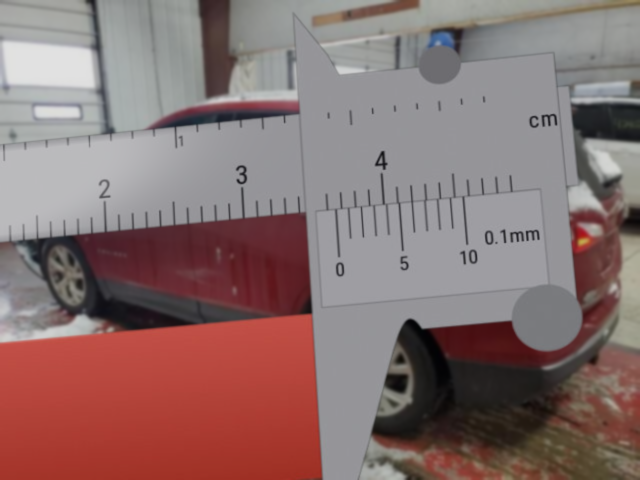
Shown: 36.6 mm
